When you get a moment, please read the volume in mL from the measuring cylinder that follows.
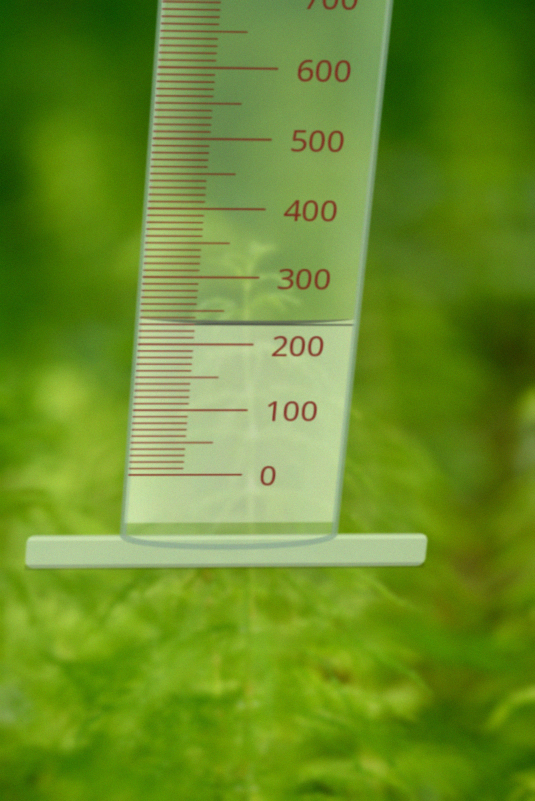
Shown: 230 mL
